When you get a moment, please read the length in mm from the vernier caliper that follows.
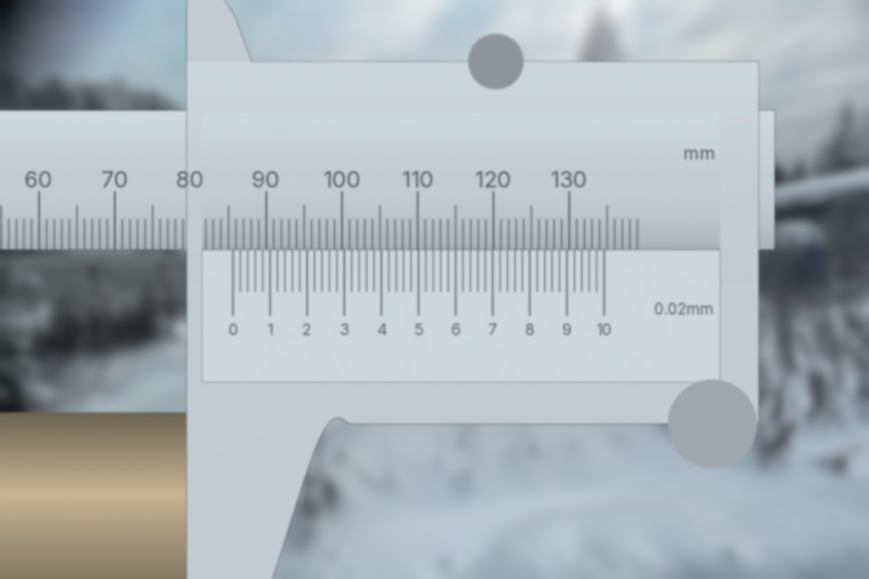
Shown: 85.6 mm
